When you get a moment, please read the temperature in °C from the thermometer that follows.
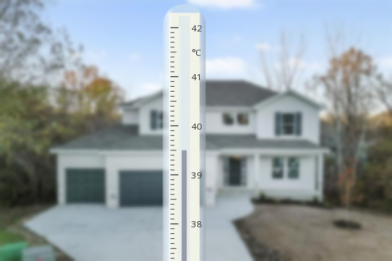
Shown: 39.5 °C
